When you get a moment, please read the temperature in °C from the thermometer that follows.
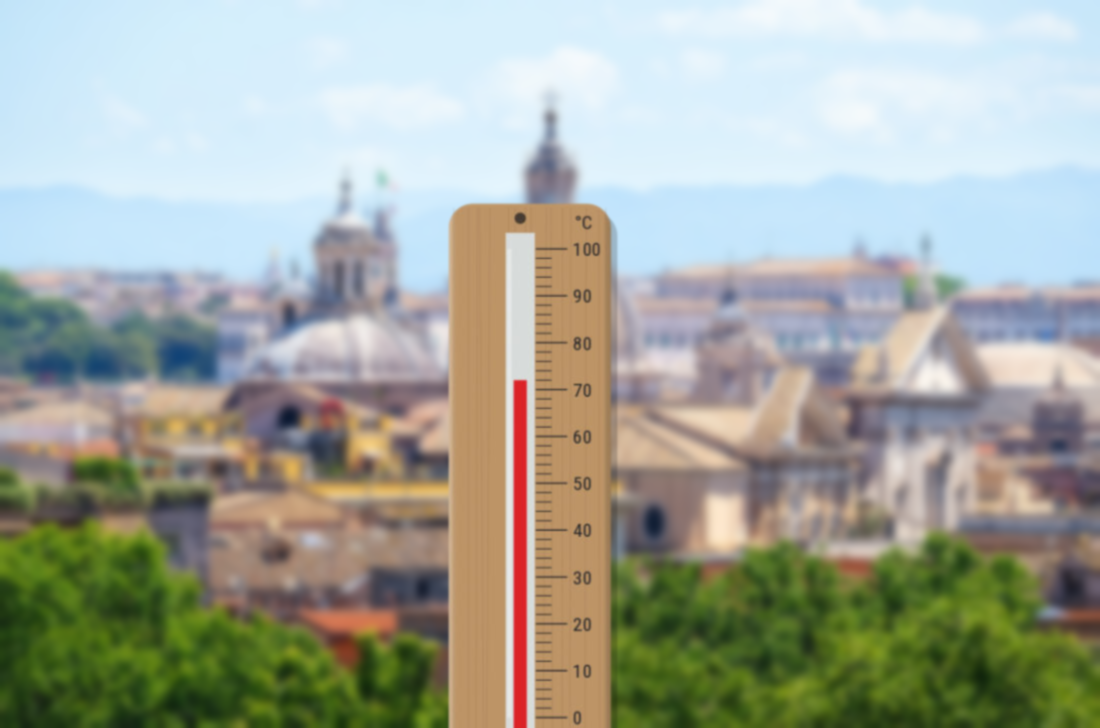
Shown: 72 °C
